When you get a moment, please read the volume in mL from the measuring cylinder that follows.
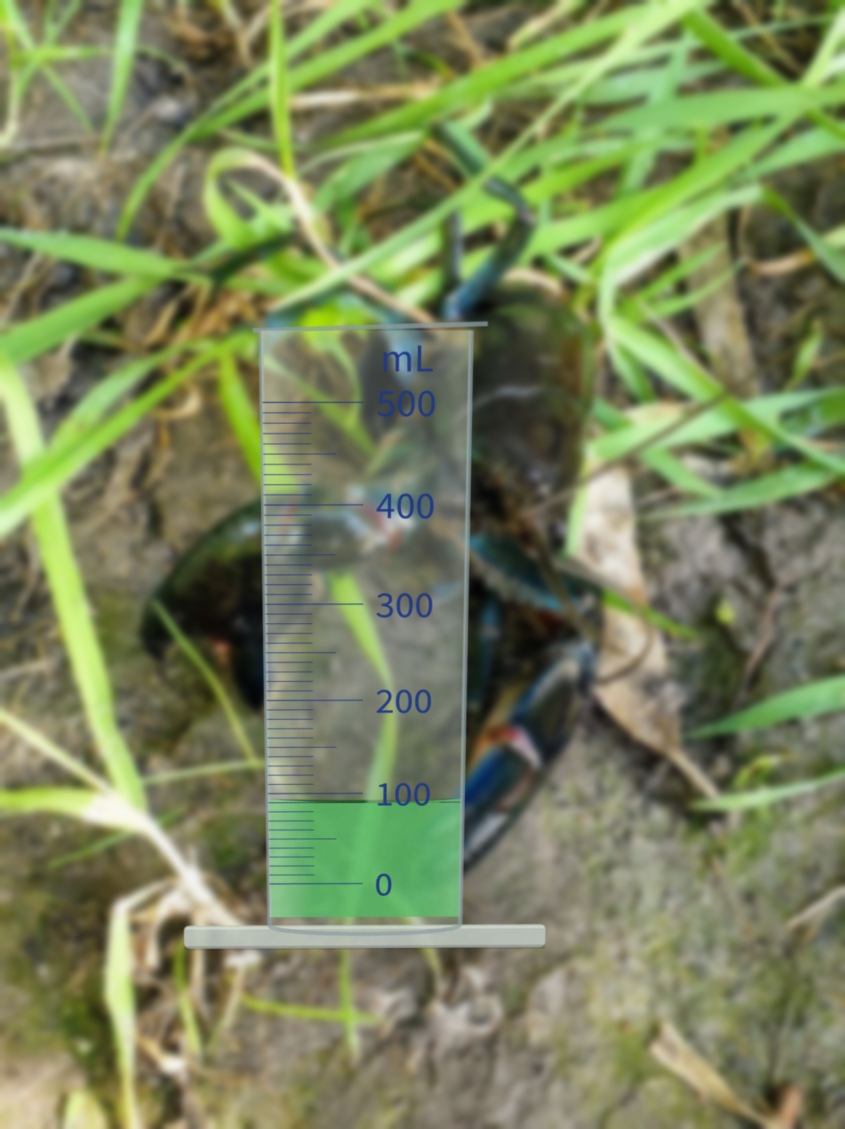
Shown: 90 mL
